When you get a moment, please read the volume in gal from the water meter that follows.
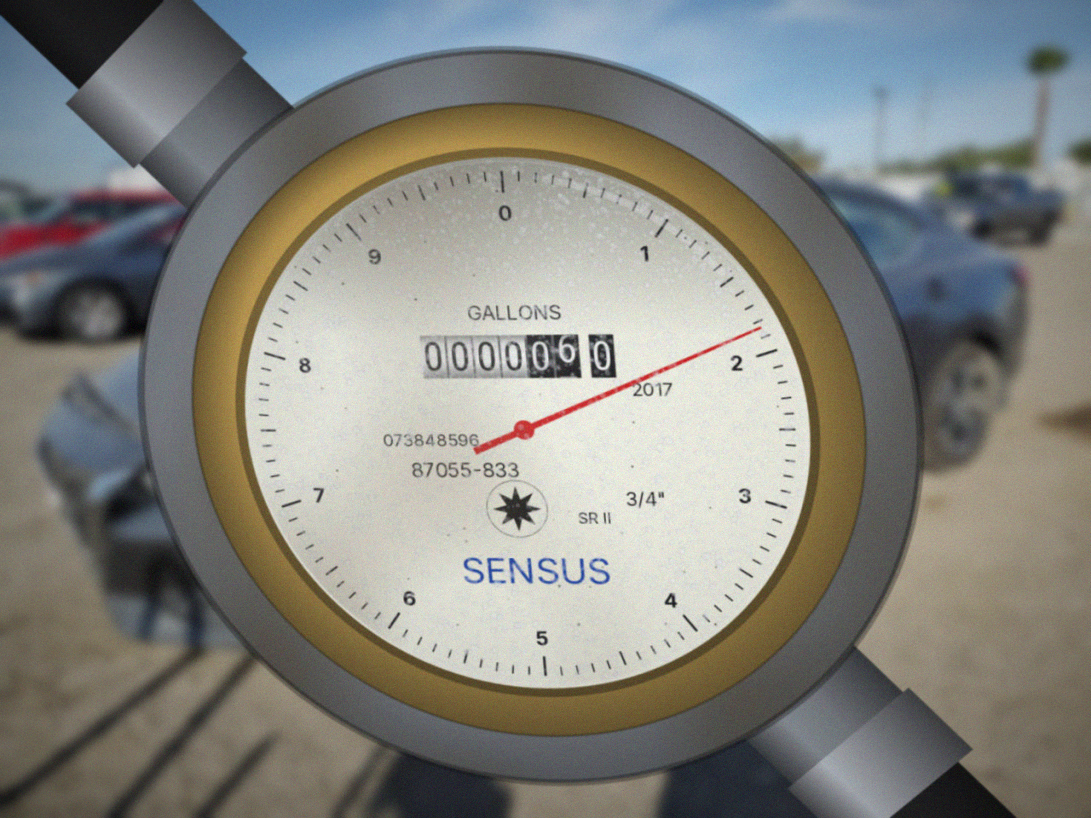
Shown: 61.8 gal
